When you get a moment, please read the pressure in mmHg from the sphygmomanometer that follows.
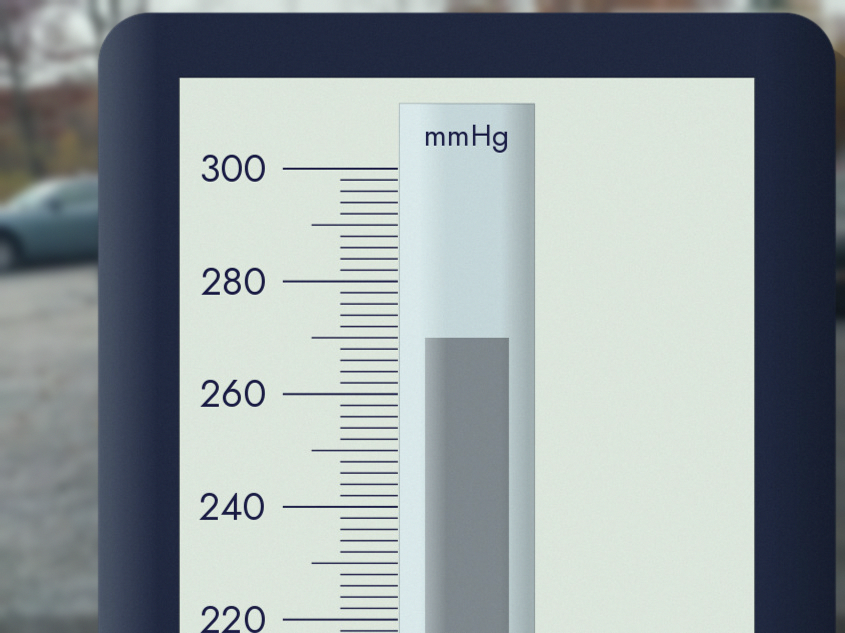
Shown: 270 mmHg
